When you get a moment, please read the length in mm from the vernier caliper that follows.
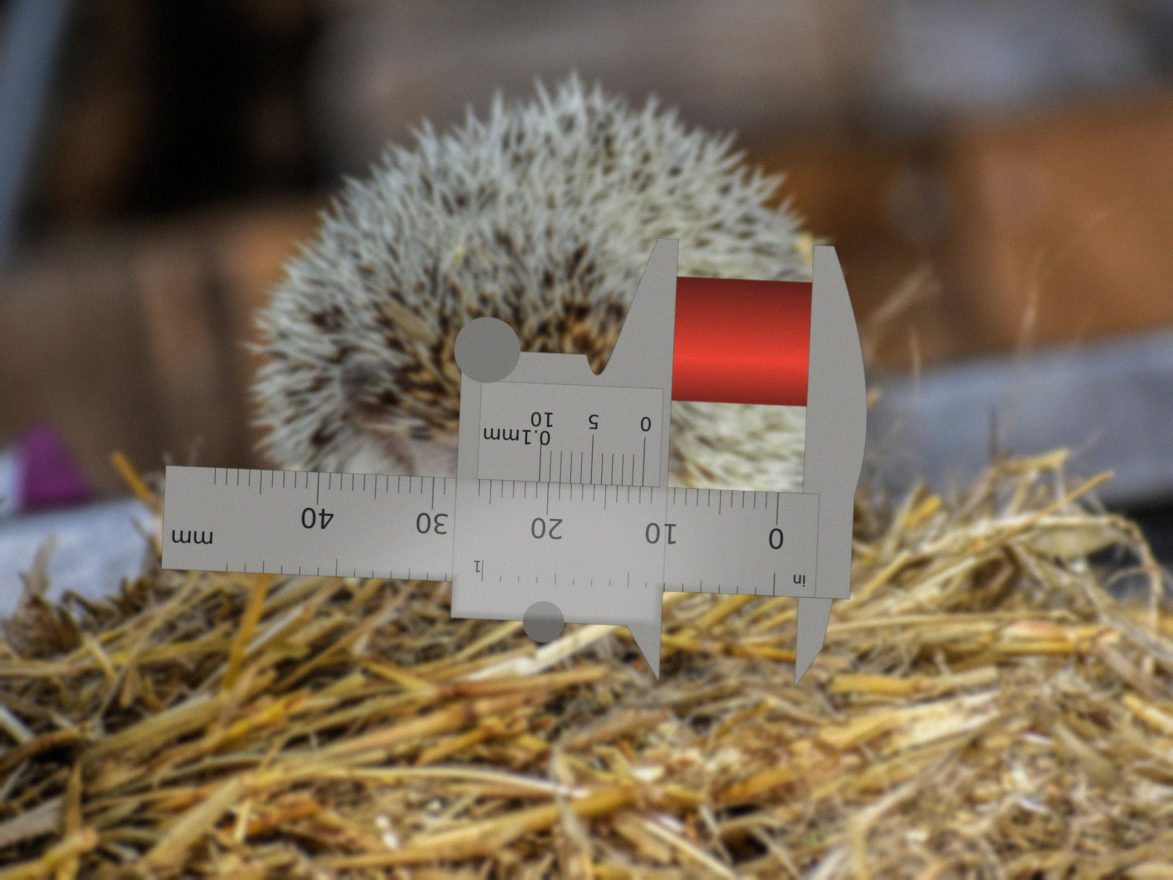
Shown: 11.8 mm
